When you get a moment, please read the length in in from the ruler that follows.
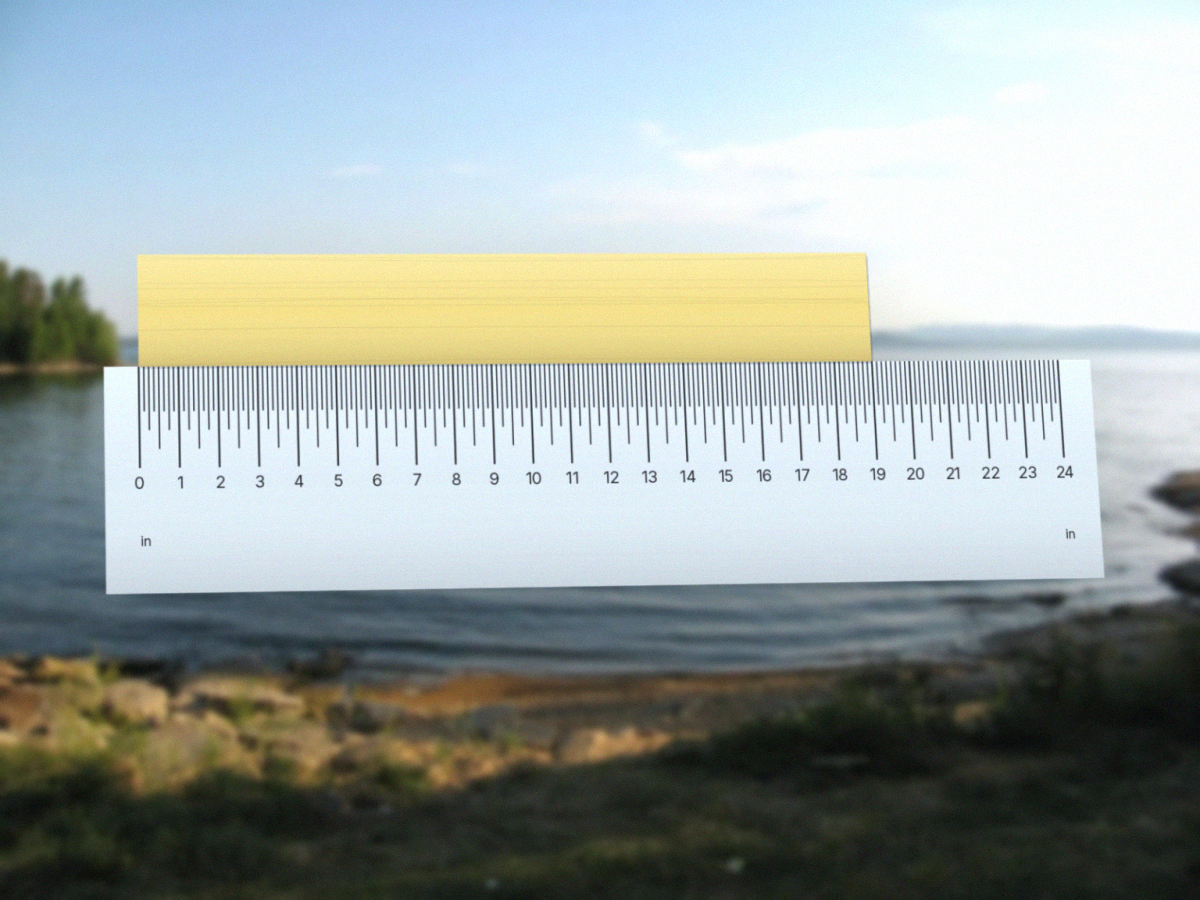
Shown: 19 in
